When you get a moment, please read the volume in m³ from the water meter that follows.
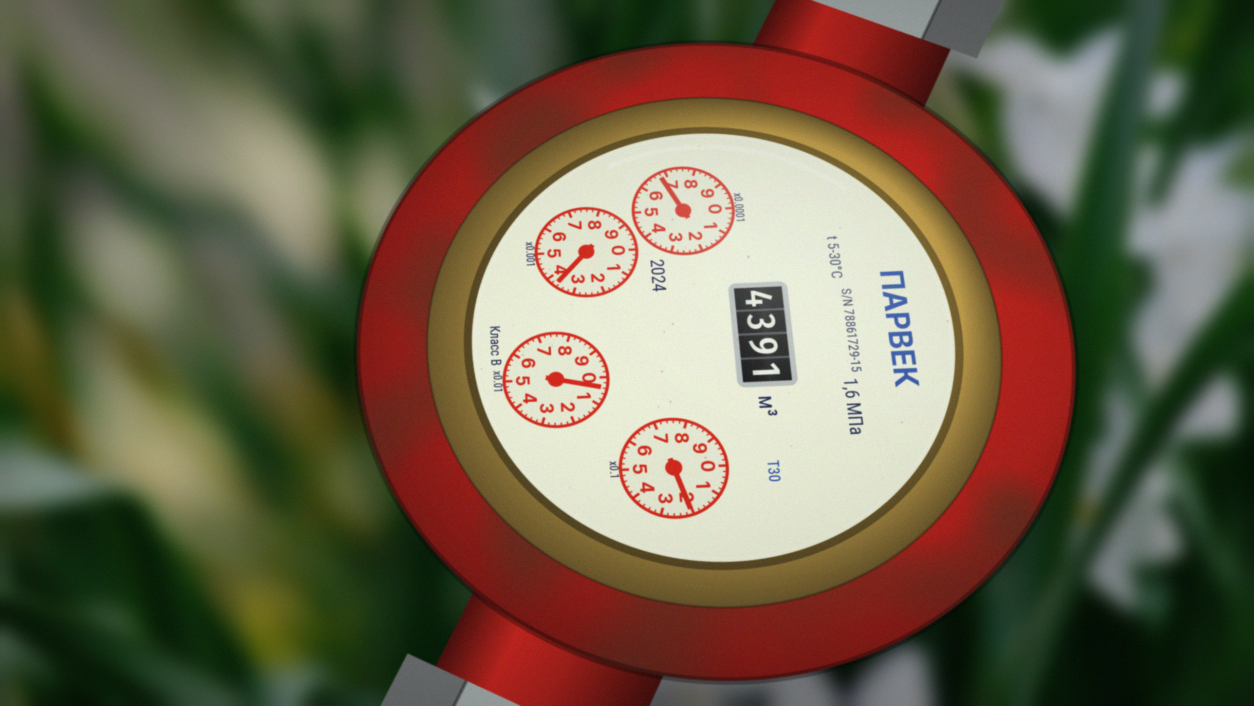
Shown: 4391.2036 m³
